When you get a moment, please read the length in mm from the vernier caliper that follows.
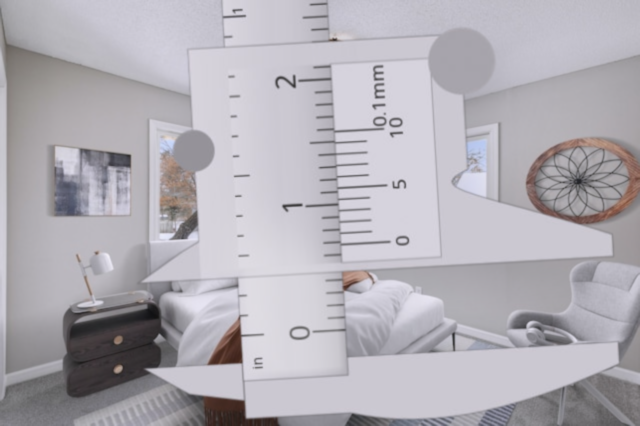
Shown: 6.8 mm
